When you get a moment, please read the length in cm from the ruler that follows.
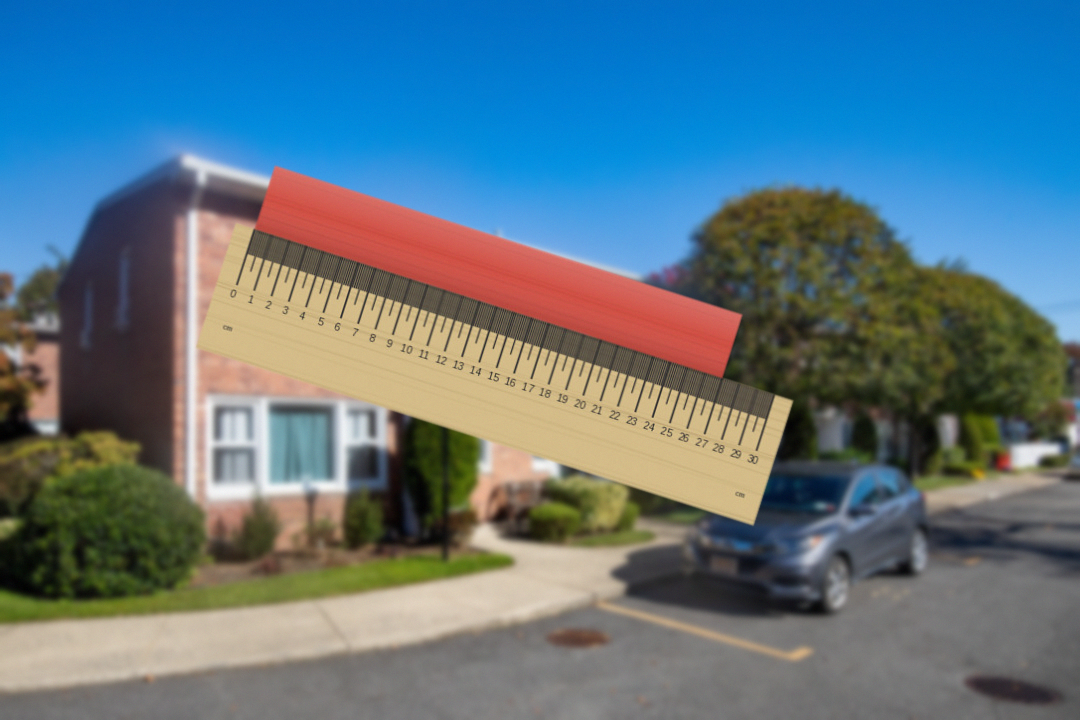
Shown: 27 cm
